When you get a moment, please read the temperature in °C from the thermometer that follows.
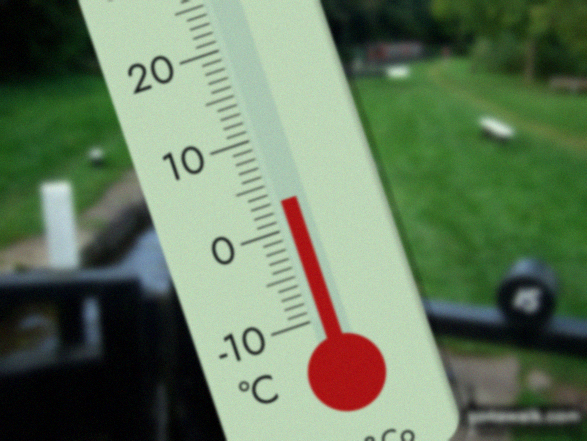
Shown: 3 °C
